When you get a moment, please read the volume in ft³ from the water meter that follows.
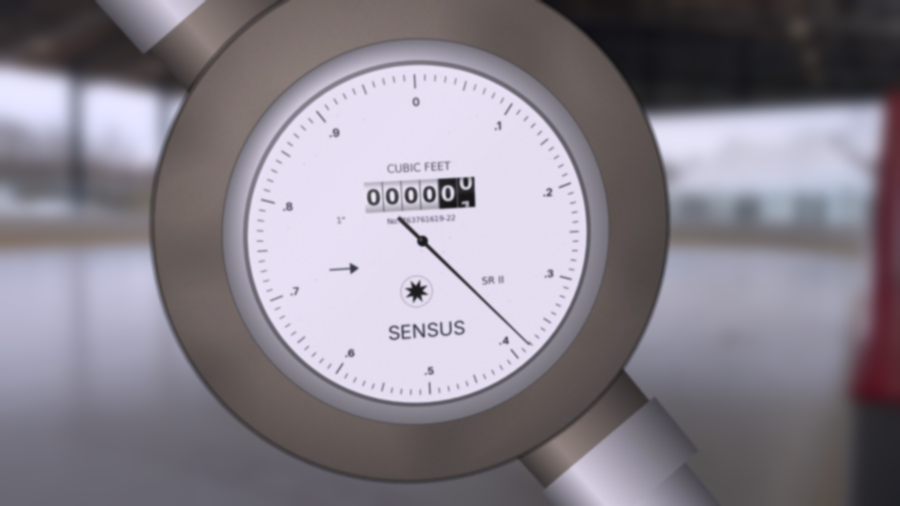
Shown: 0.38 ft³
